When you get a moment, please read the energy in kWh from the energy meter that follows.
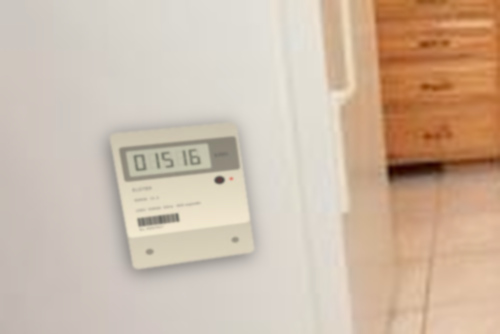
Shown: 1516 kWh
